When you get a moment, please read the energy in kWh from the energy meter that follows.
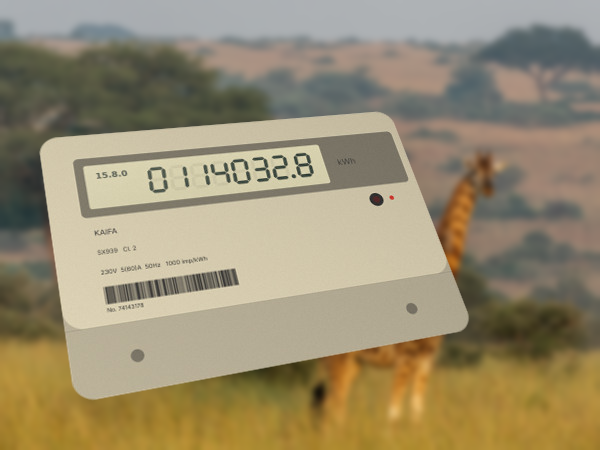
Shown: 114032.8 kWh
